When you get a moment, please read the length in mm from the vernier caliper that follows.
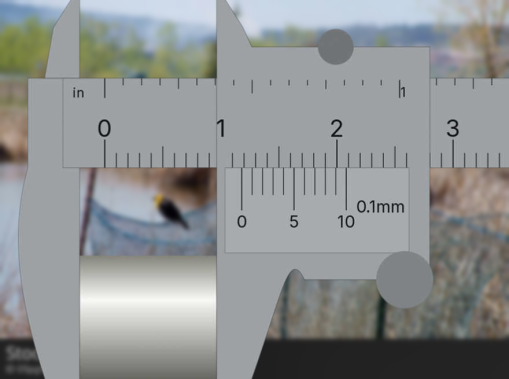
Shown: 11.8 mm
